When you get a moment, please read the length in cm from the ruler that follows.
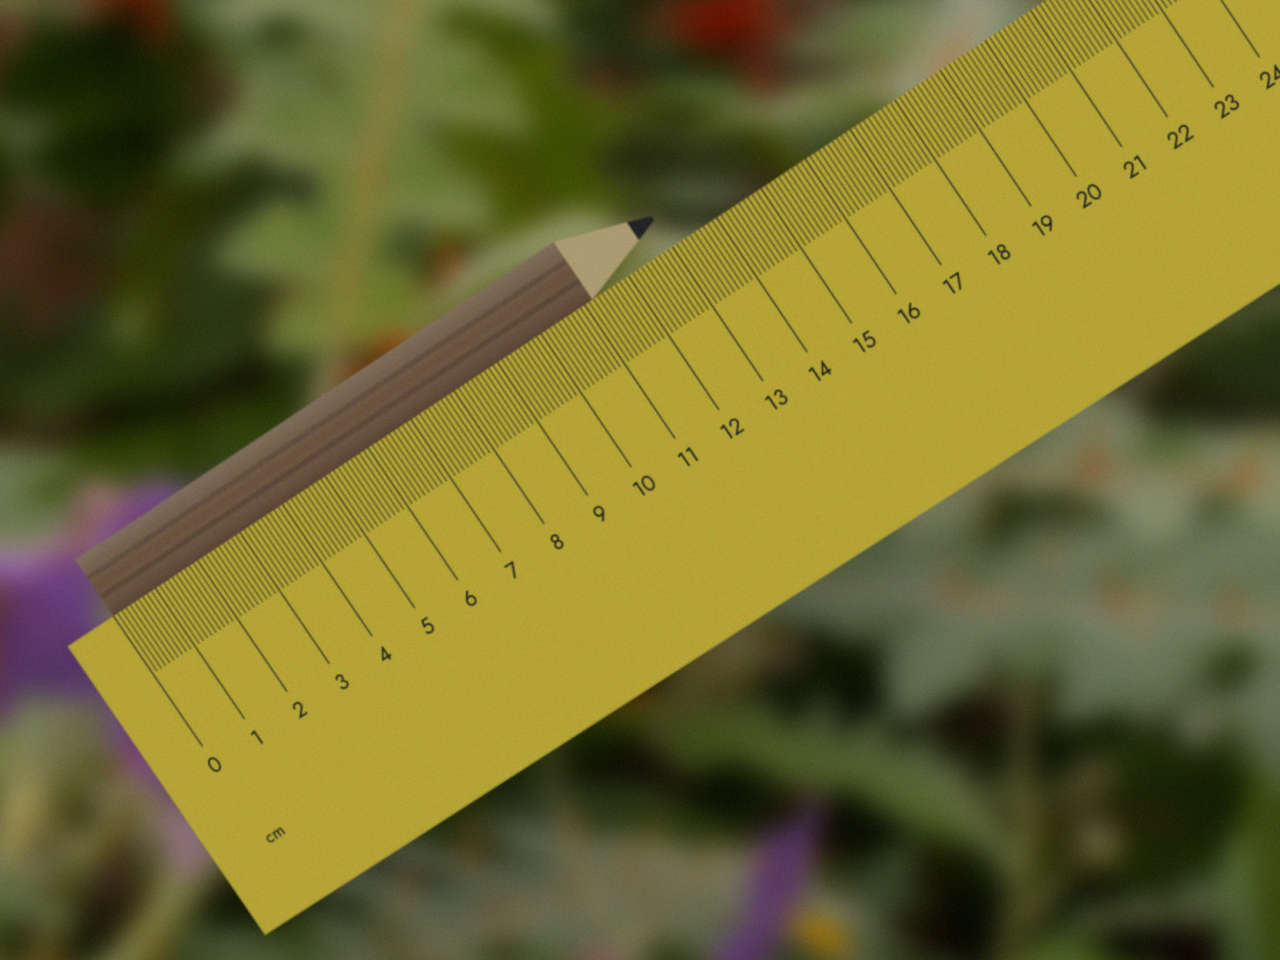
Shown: 13 cm
